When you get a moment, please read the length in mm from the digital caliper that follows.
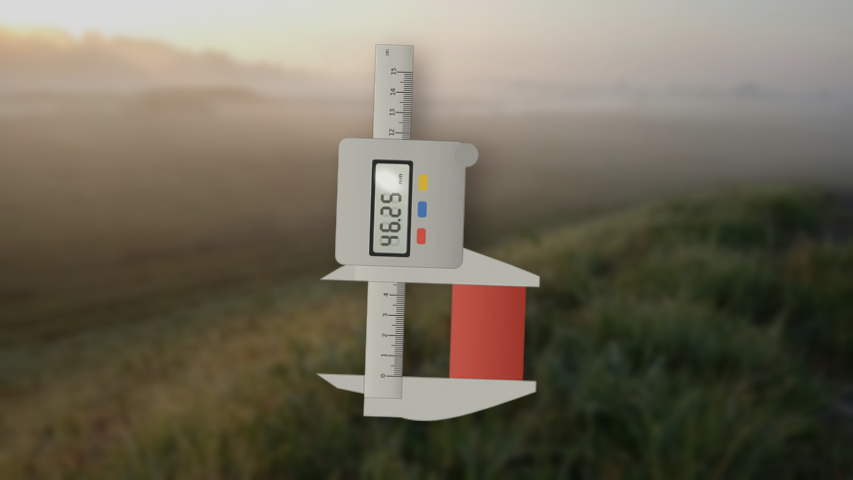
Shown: 46.25 mm
